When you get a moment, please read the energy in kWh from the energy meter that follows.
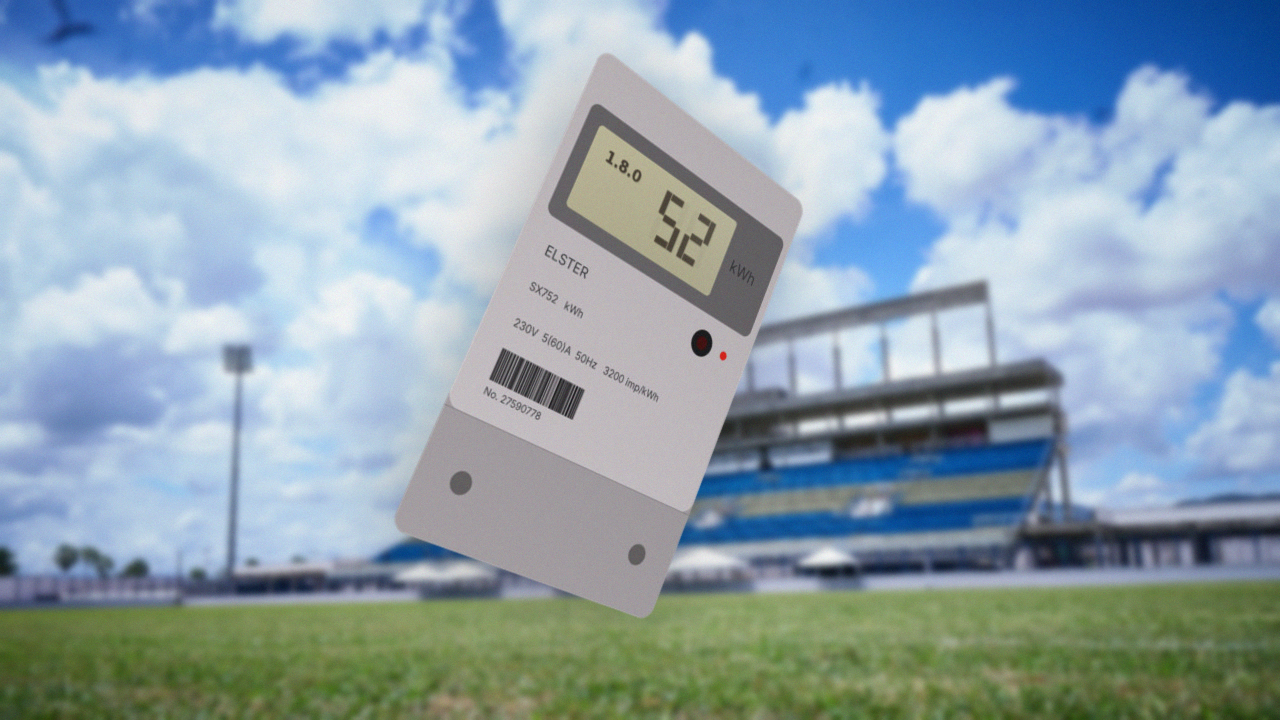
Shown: 52 kWh
